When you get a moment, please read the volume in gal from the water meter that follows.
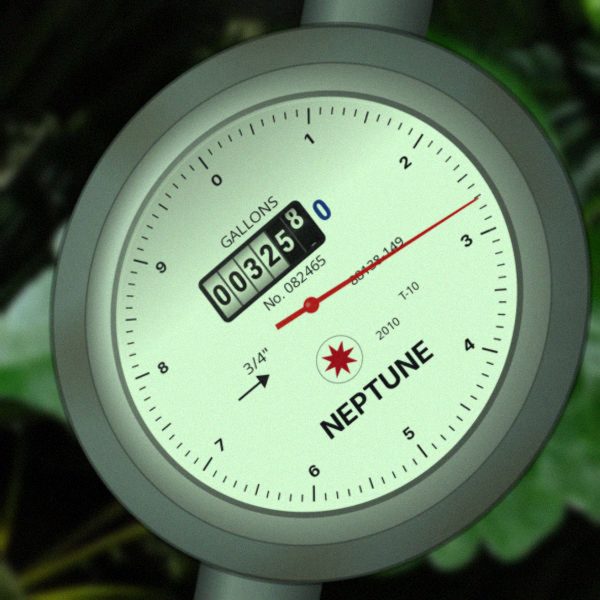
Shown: 32582.7 gal
